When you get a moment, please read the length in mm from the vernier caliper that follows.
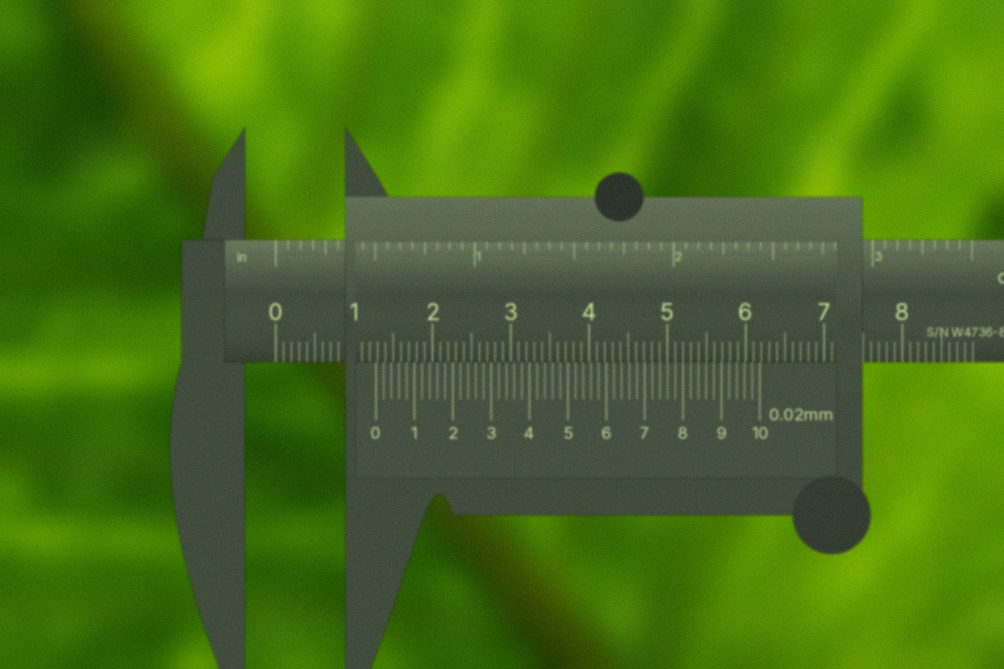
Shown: 12.8 mm
